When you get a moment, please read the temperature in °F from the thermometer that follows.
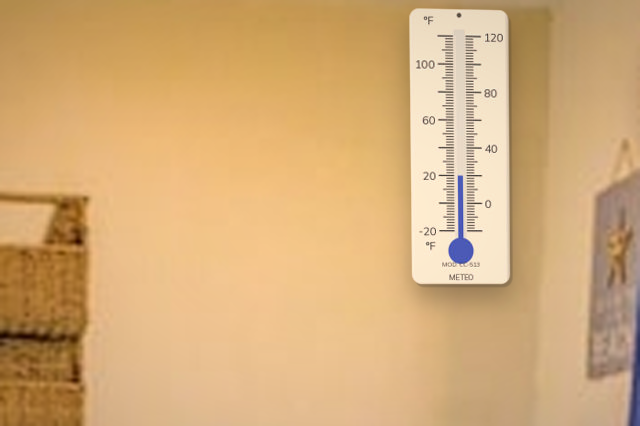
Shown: 20 °F
